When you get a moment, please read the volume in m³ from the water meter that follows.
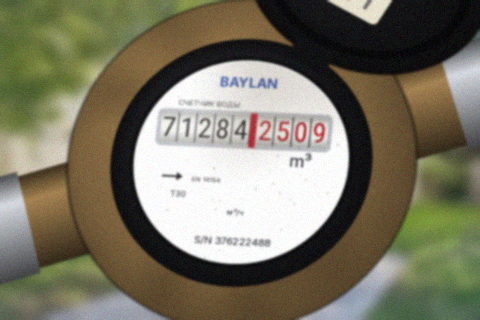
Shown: 71284.2509 m³
